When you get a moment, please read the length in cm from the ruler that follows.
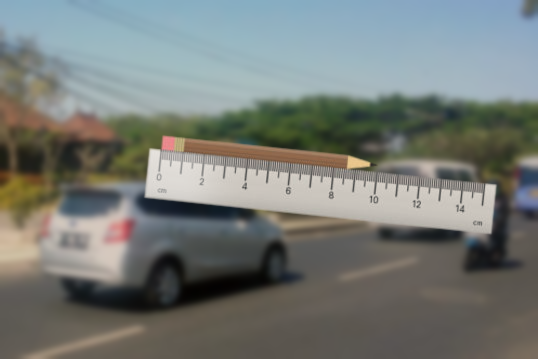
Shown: 10 cm
